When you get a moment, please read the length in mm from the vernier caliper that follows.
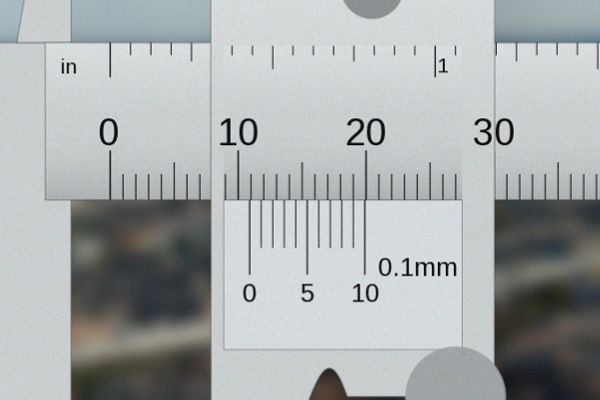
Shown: 10.9 mm
